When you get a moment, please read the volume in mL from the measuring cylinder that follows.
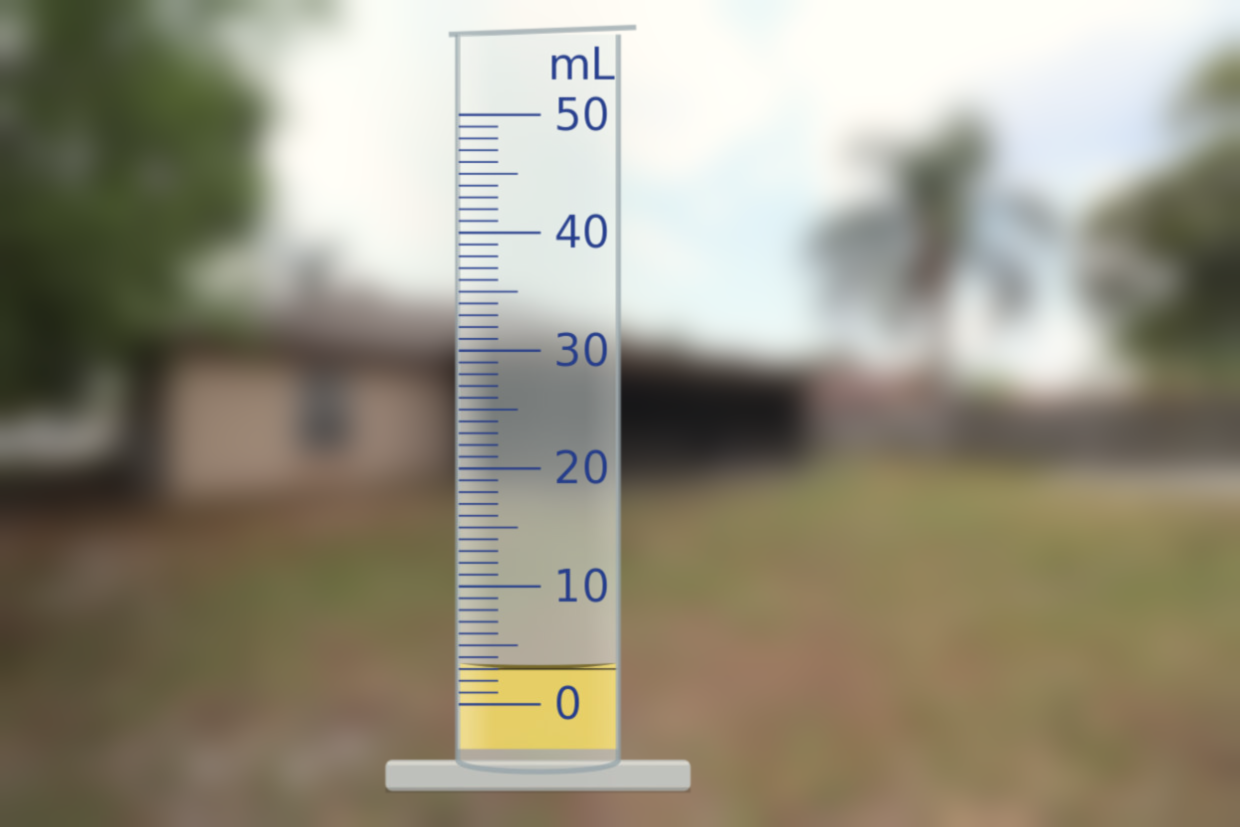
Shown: 3 mL
